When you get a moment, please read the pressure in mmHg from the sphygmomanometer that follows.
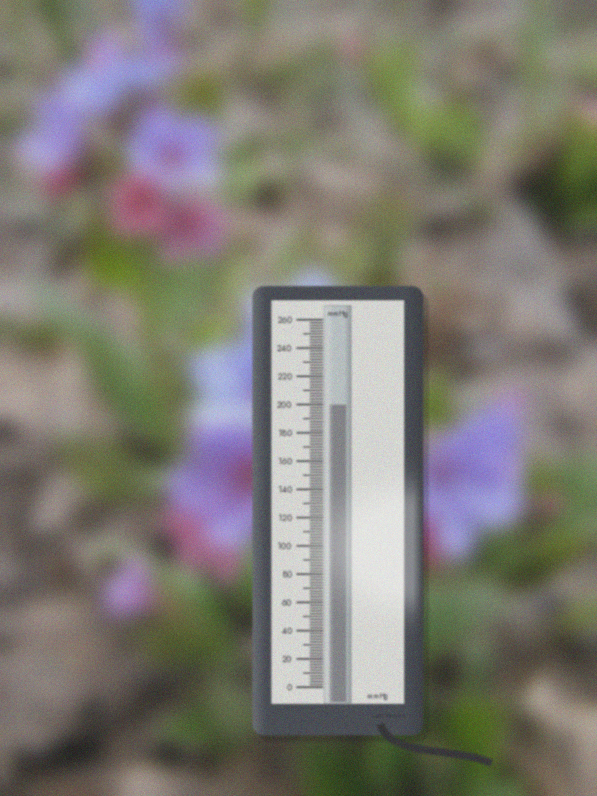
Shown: 200 mmHg
